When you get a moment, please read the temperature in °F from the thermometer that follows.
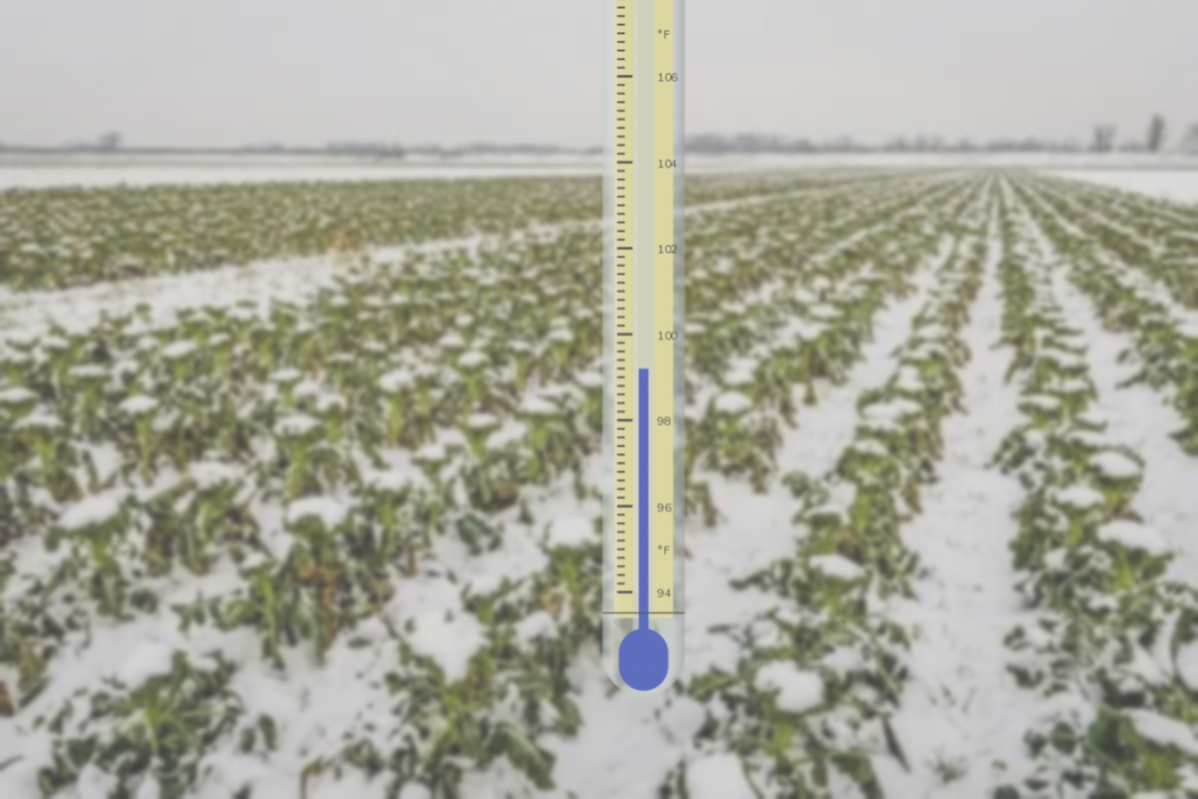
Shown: 99.2 °F
